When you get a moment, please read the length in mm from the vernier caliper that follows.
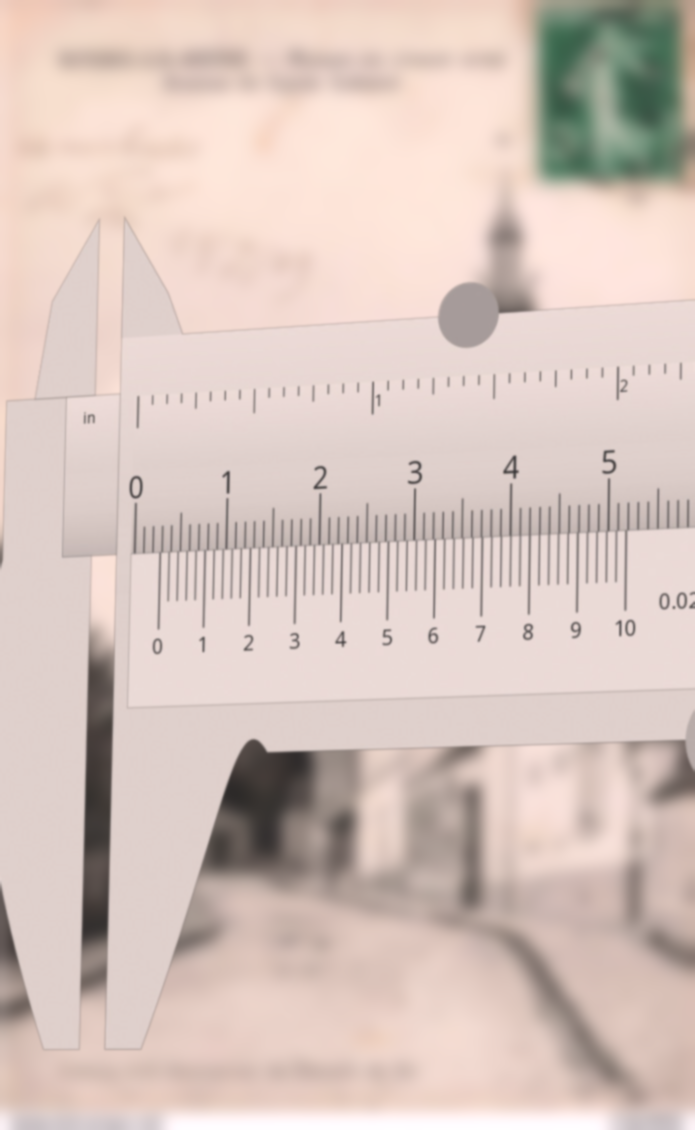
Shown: 2.8 mm
